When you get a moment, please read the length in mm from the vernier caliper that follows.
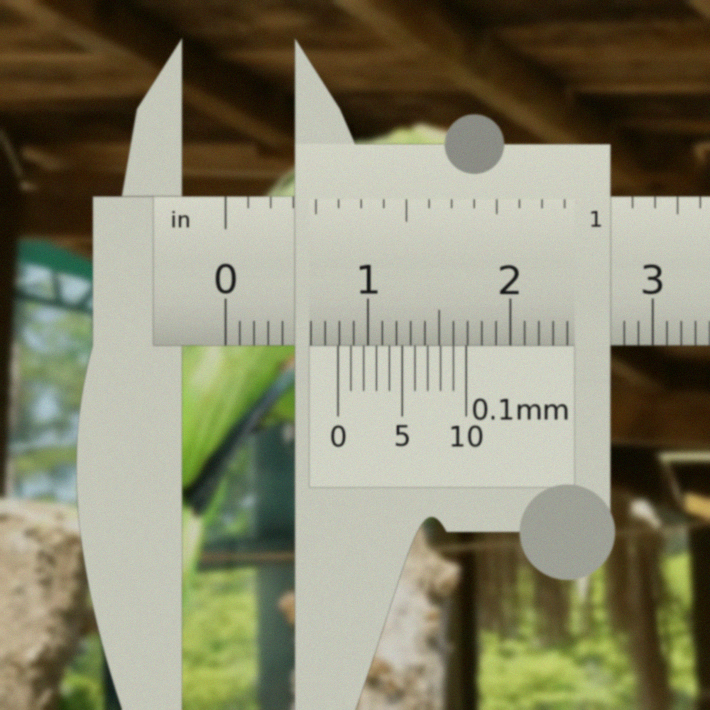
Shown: 7.9 mm
